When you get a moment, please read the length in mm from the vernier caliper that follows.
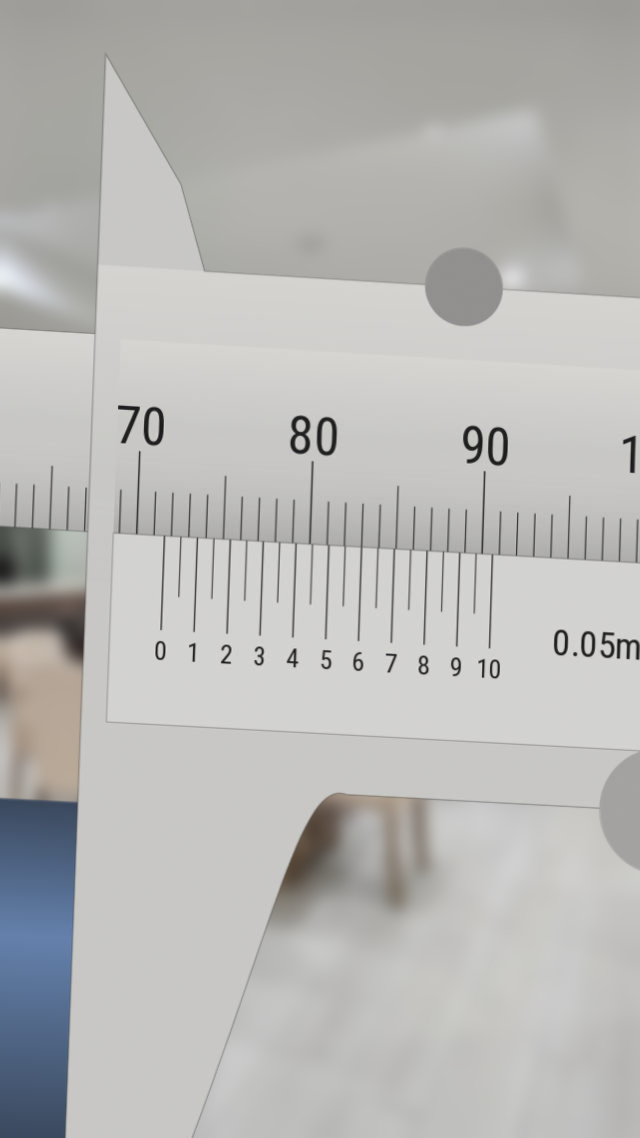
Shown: 71.6 mm
